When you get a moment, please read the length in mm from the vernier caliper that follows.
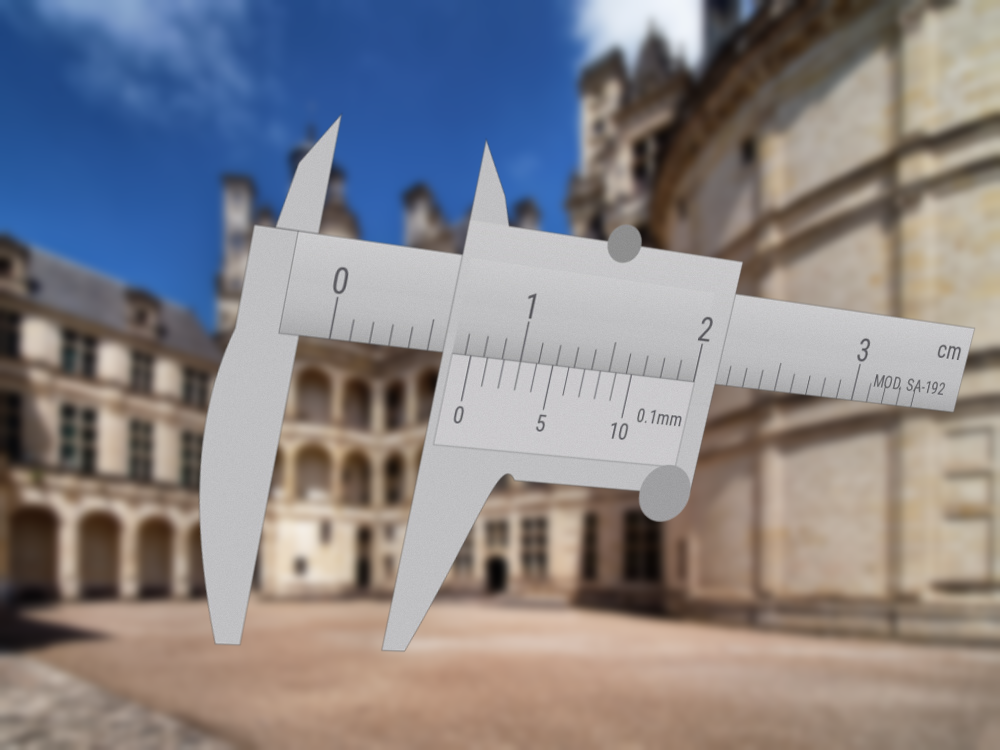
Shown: 7.3 mm
